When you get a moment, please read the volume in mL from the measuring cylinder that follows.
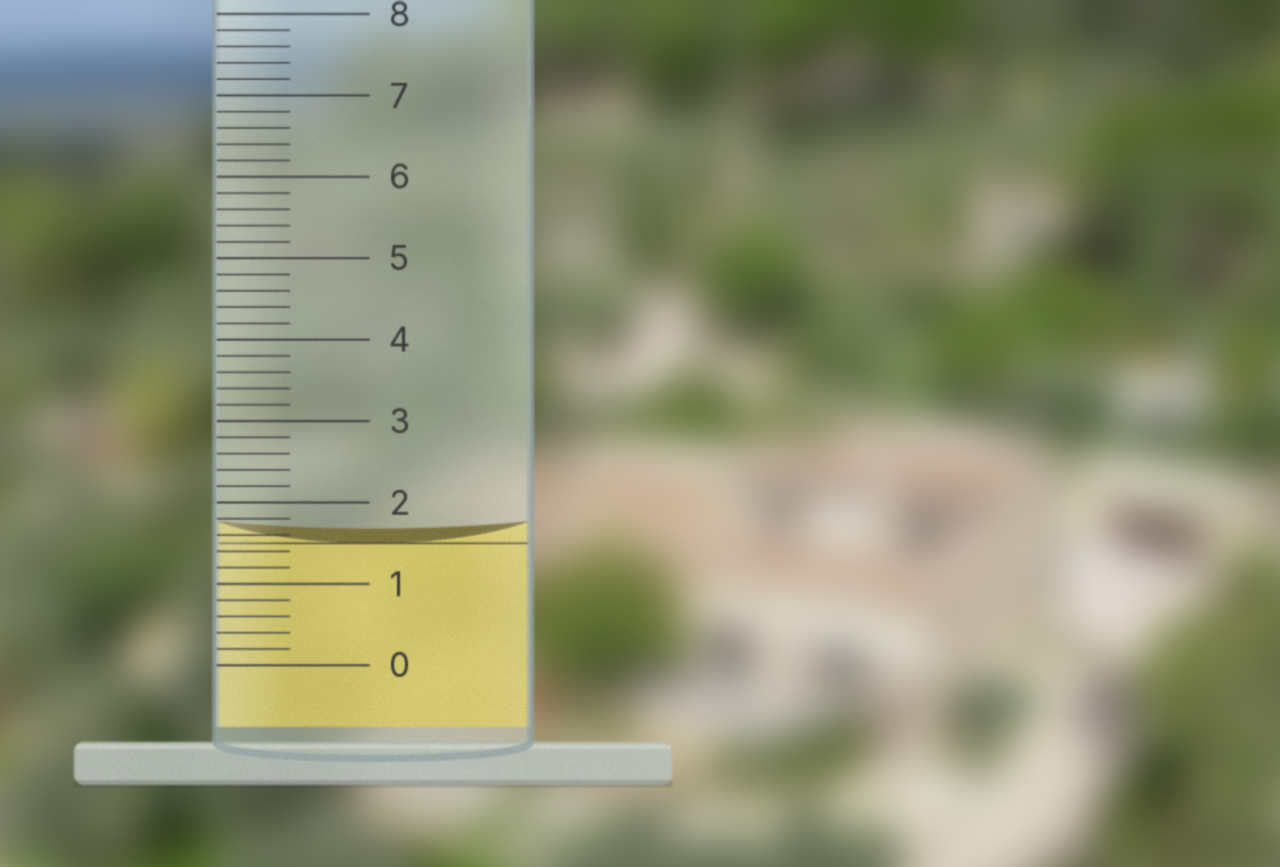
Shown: 1.5 mL
